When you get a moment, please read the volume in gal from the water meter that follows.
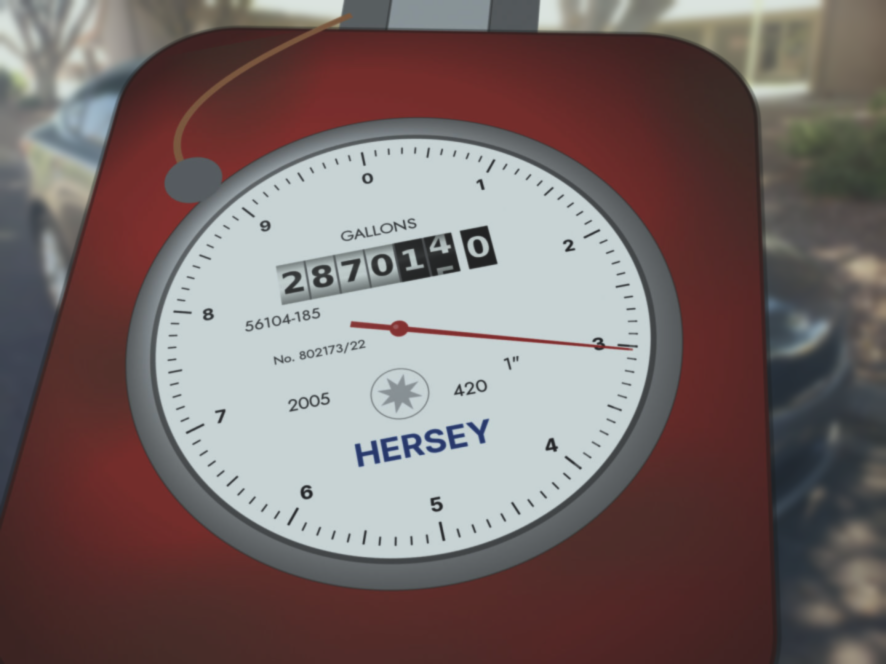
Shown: 2870143.0 gal
